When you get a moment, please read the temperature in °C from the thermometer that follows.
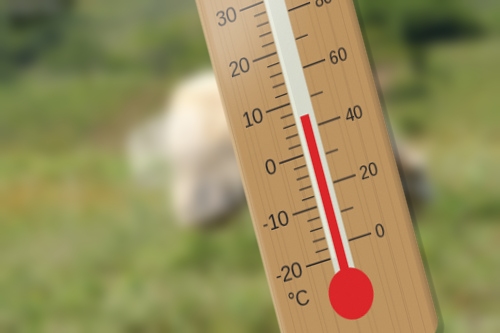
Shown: 7 °C
